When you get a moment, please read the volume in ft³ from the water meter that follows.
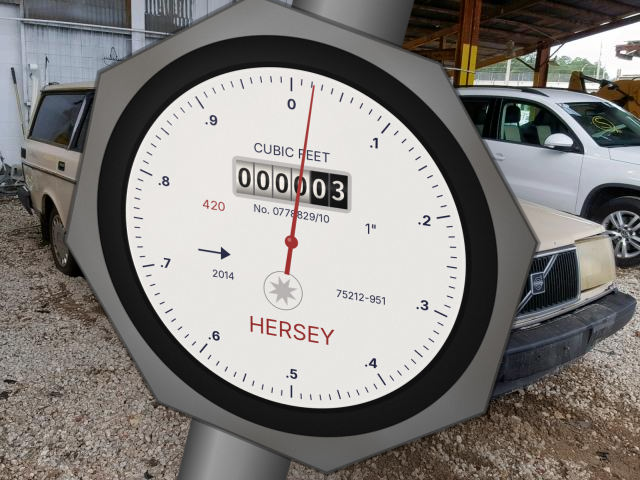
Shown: 3.02 ft³
